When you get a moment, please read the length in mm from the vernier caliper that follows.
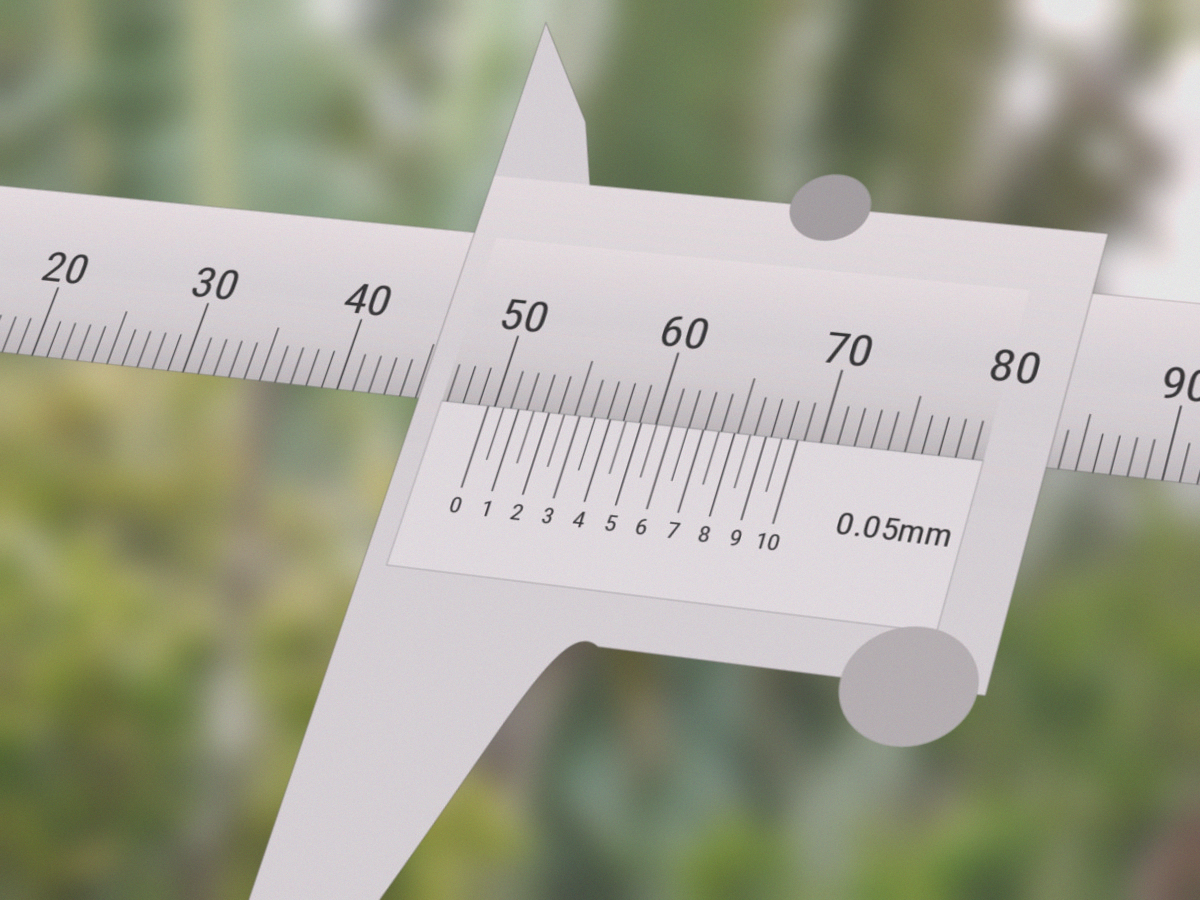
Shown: 49.6 mm
